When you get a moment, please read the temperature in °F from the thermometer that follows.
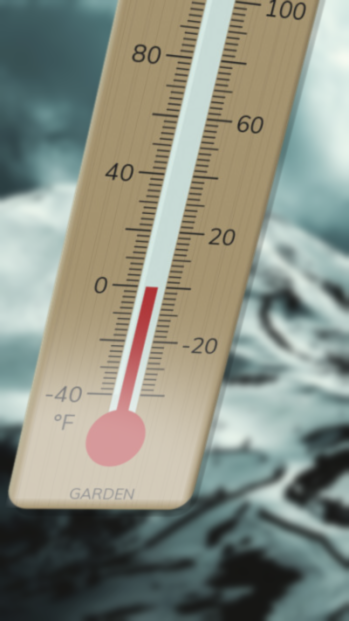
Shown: 0 °F
